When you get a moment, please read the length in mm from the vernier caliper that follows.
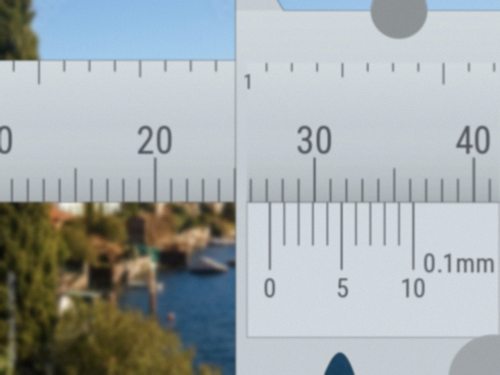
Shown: 27.2 mm
